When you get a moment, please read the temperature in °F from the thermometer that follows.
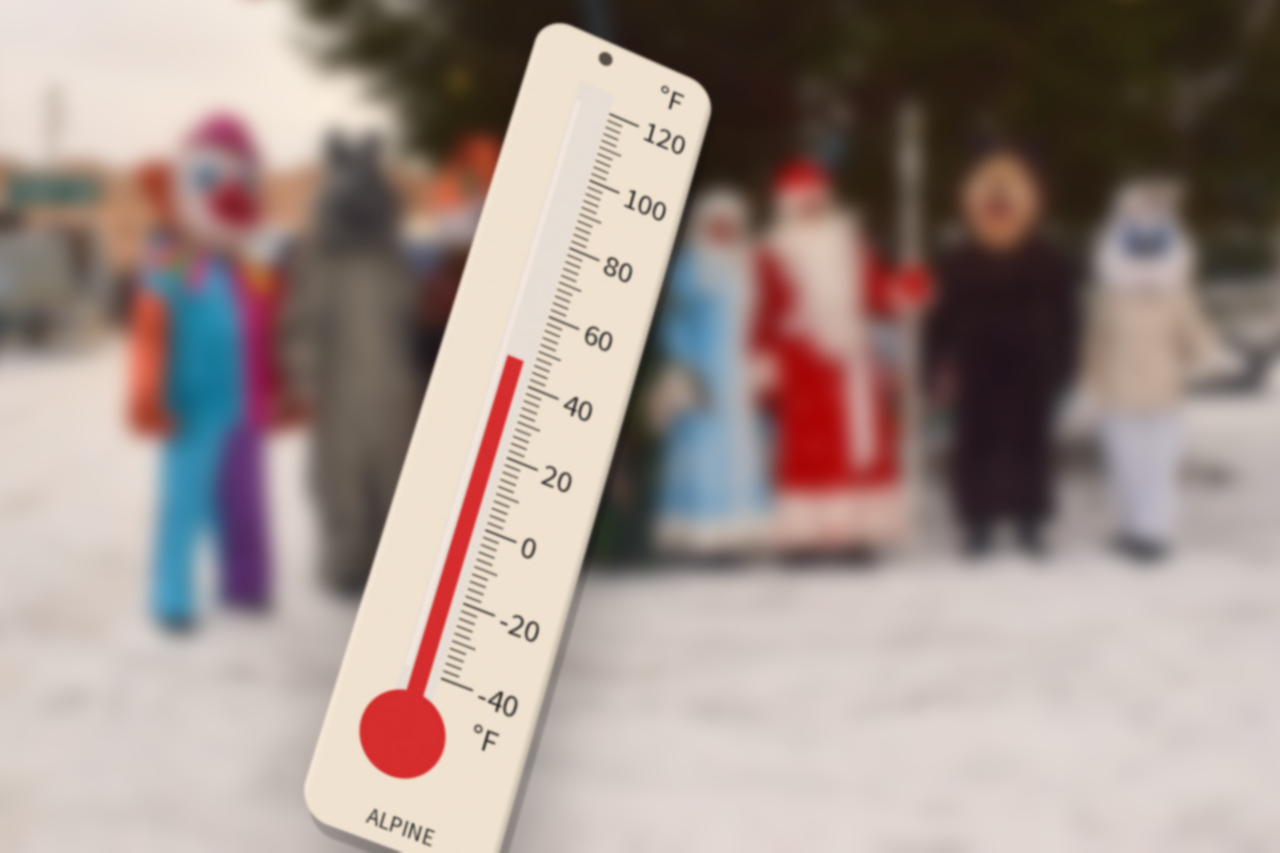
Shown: 46 °F
